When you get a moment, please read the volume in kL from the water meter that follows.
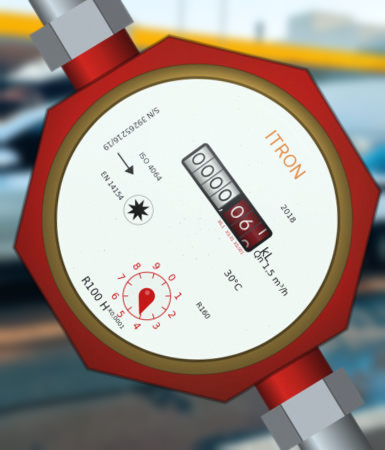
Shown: 0.0614 kL
